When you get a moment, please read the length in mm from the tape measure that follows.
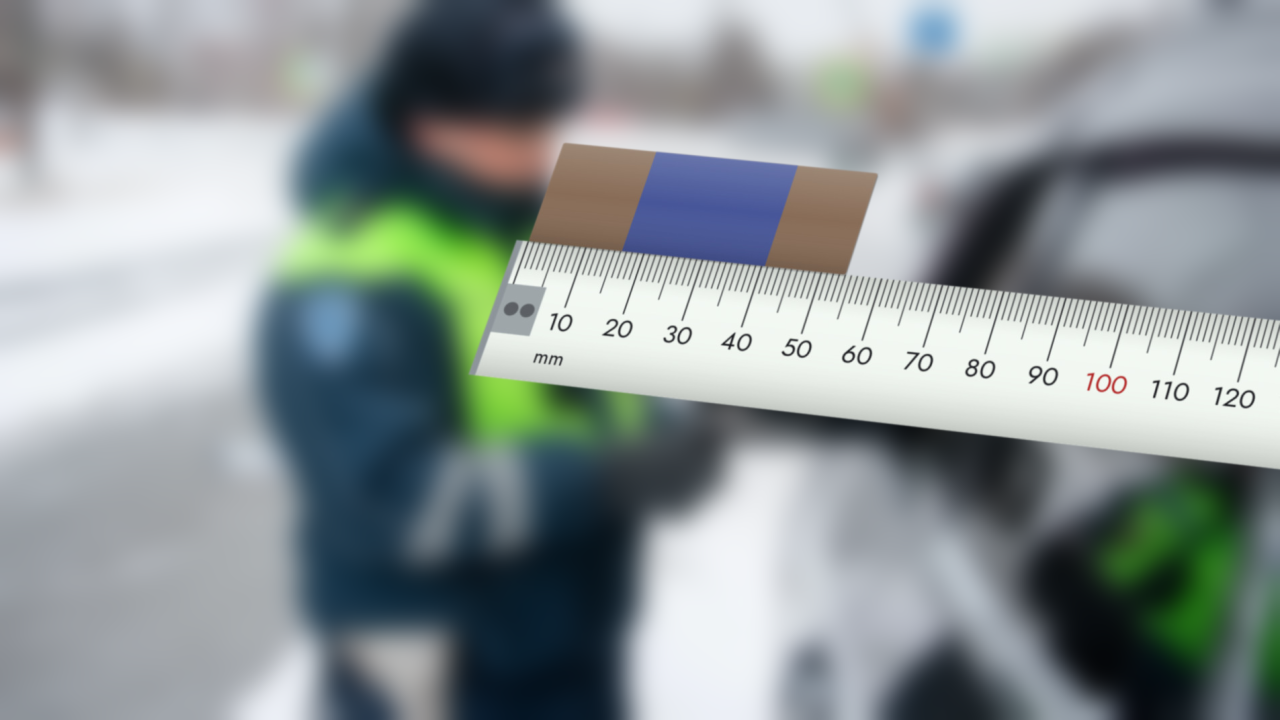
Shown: 54 mm
